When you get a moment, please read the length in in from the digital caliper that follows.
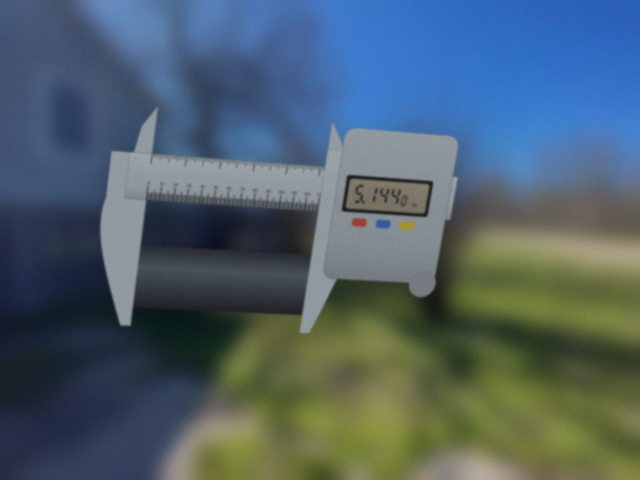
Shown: 5.1440 in
